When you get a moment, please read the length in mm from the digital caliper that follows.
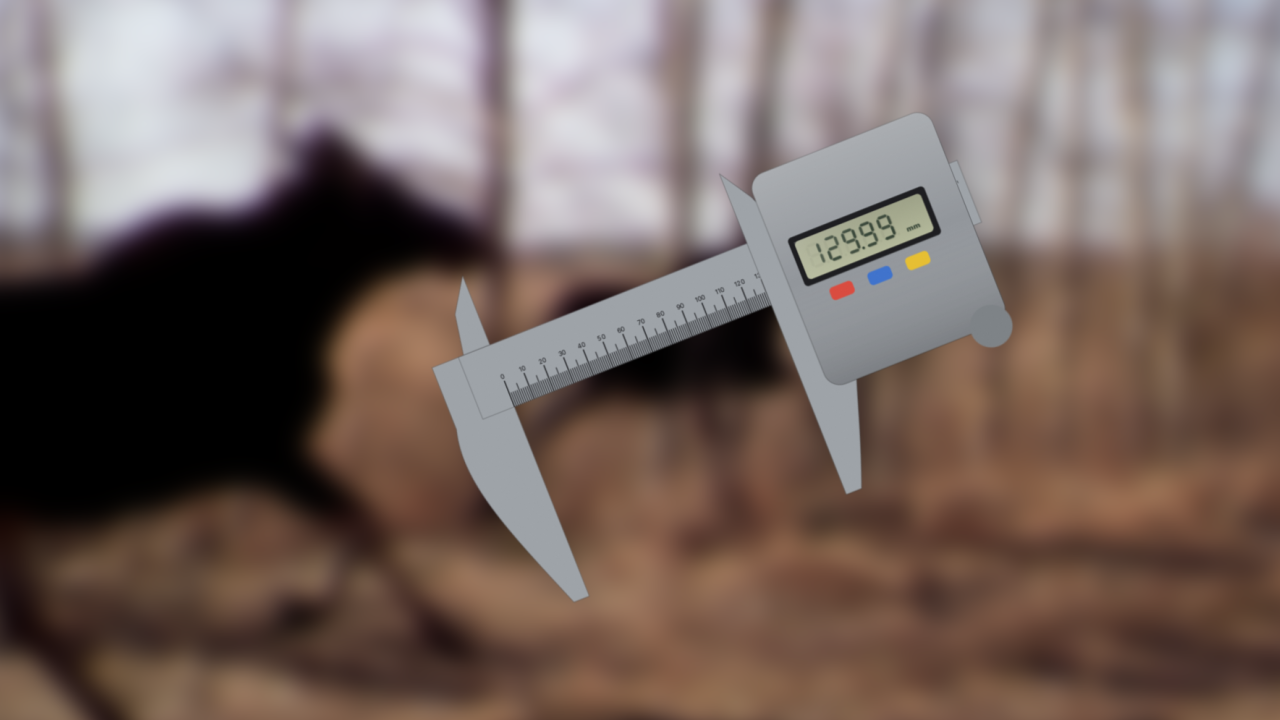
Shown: 129.99 mm
